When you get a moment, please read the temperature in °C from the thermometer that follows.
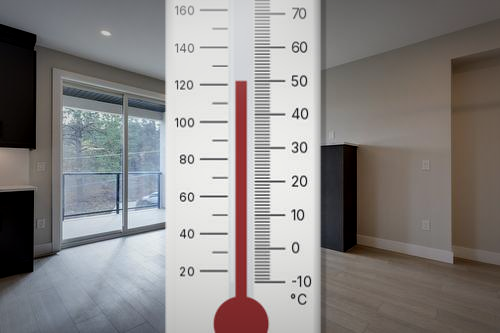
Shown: 50 °C
